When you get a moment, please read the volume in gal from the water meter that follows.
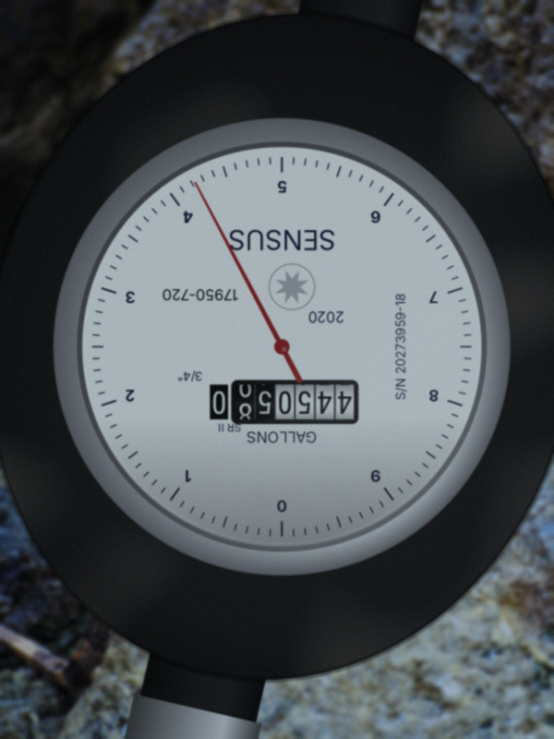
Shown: 4450584.2 gal
